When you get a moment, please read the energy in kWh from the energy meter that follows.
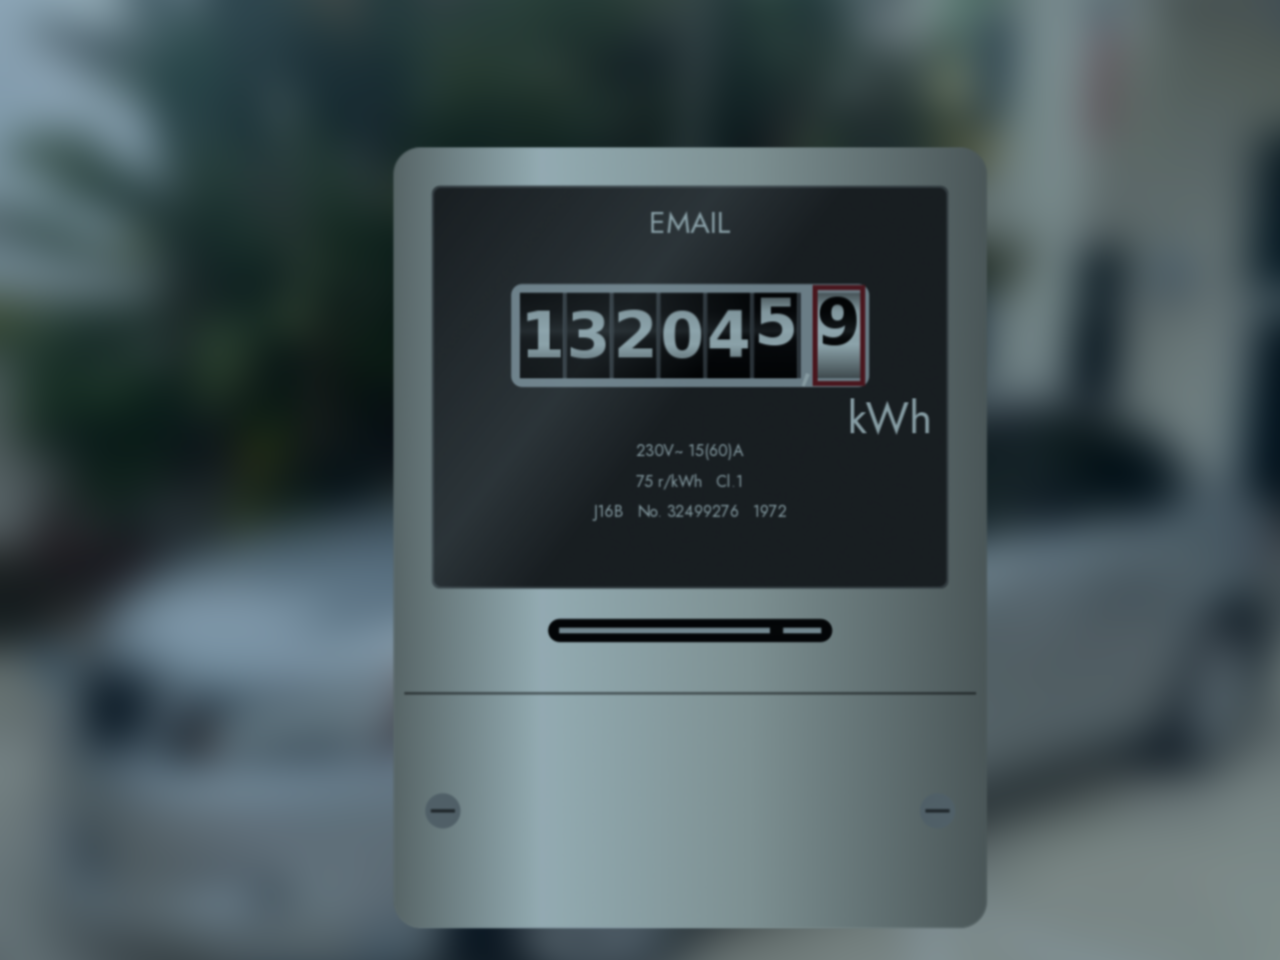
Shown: 132045.9 kWh
